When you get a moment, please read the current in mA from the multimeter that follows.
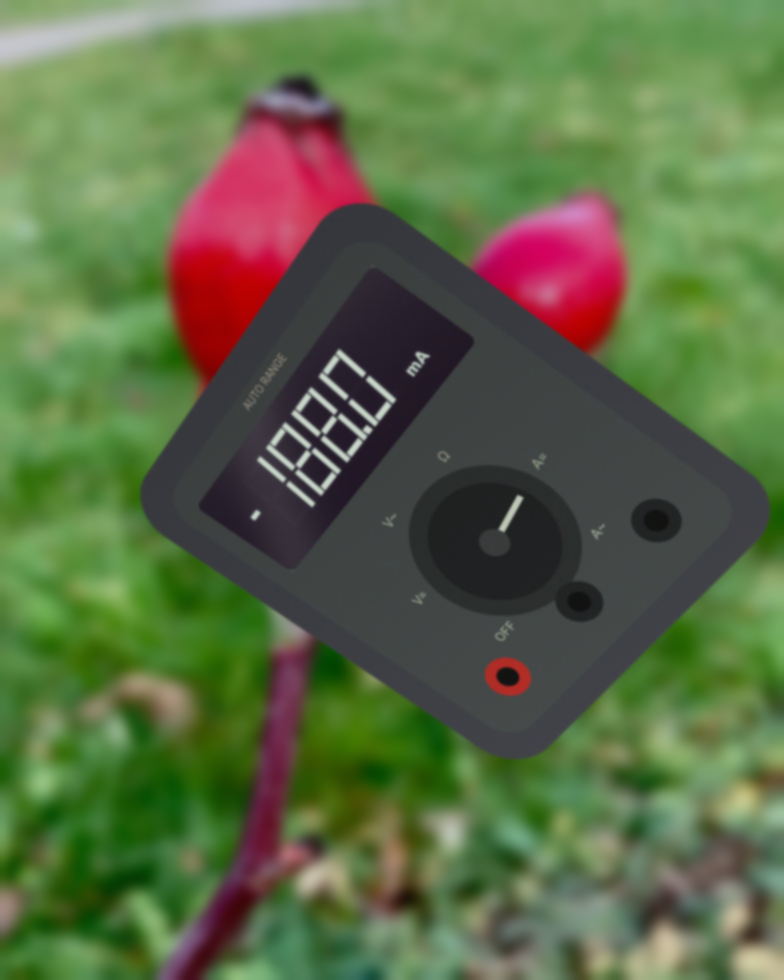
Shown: -188.0 mA
